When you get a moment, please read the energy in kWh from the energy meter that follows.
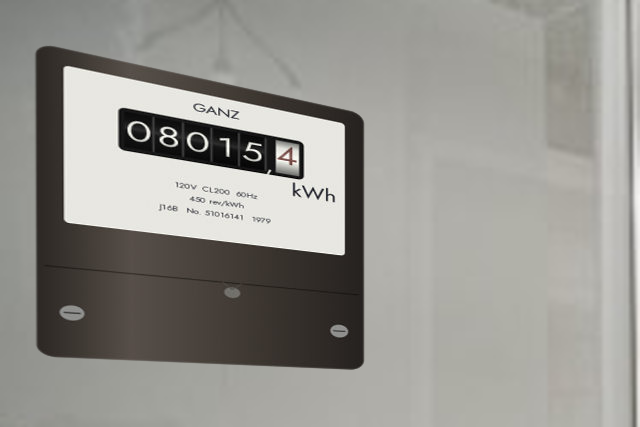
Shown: 8015.4 kWh
